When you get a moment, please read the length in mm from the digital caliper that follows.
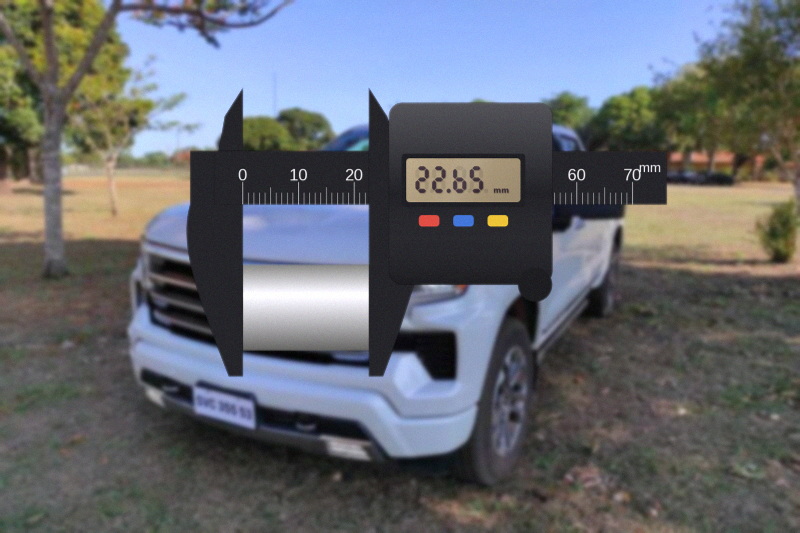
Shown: 22.65 mm
